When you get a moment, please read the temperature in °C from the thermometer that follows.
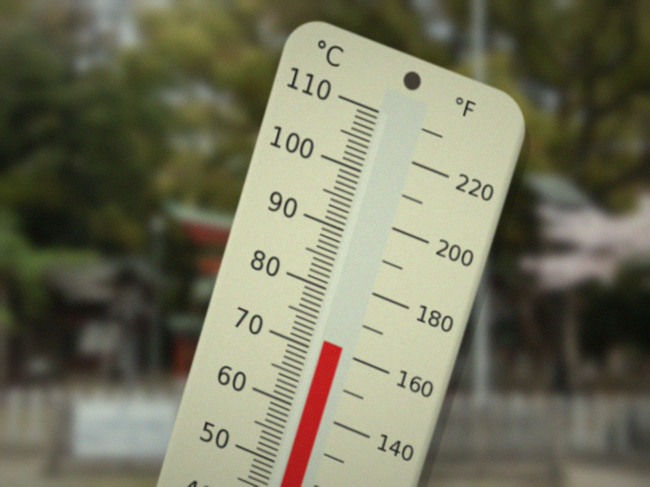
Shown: 72 °C
